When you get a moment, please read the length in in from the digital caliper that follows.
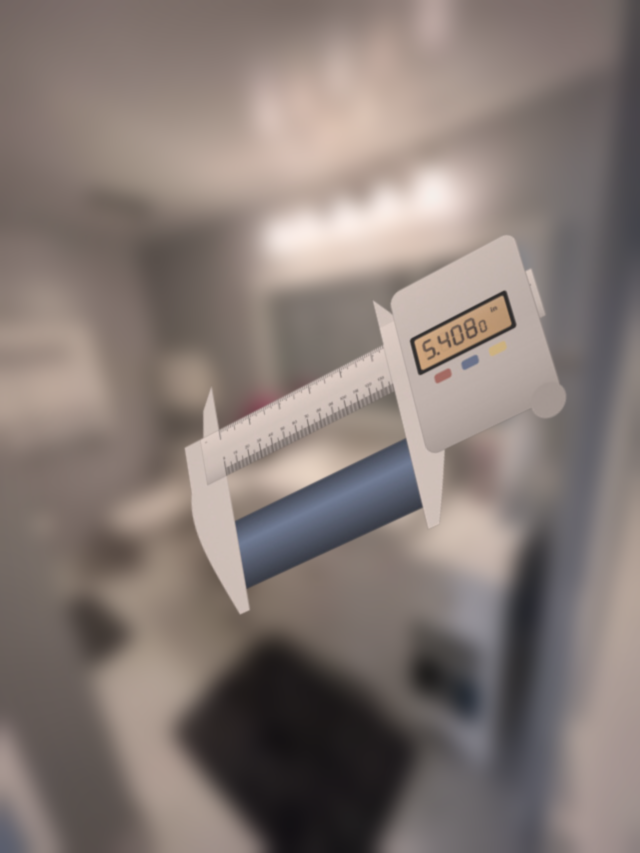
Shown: 5.4080 in
